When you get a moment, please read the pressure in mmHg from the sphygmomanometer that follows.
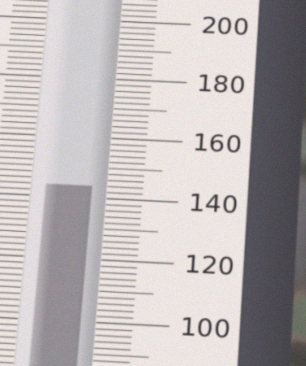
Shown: 144 mmHg
